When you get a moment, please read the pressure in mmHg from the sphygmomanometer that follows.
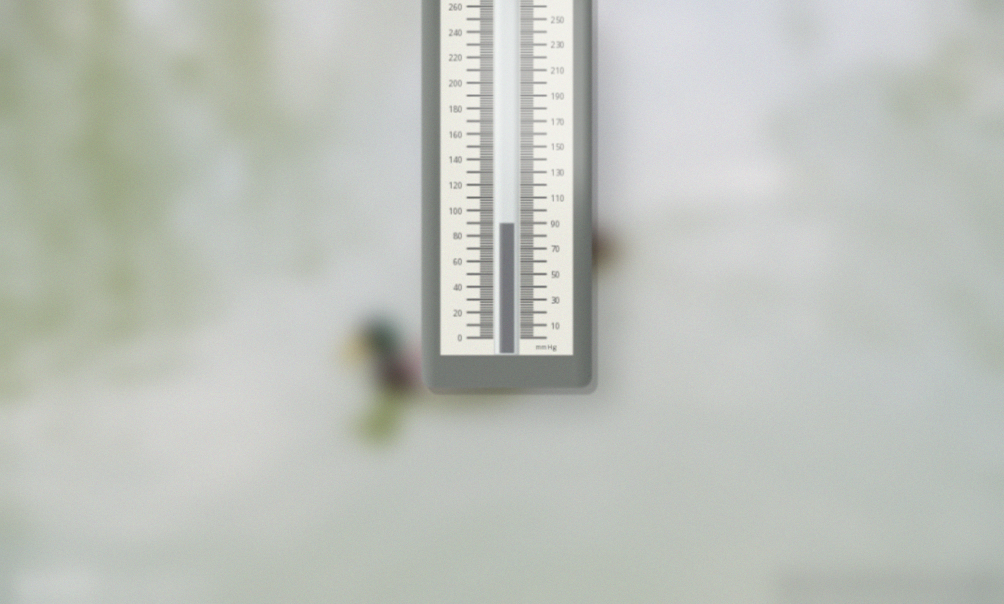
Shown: 90 mmHg
